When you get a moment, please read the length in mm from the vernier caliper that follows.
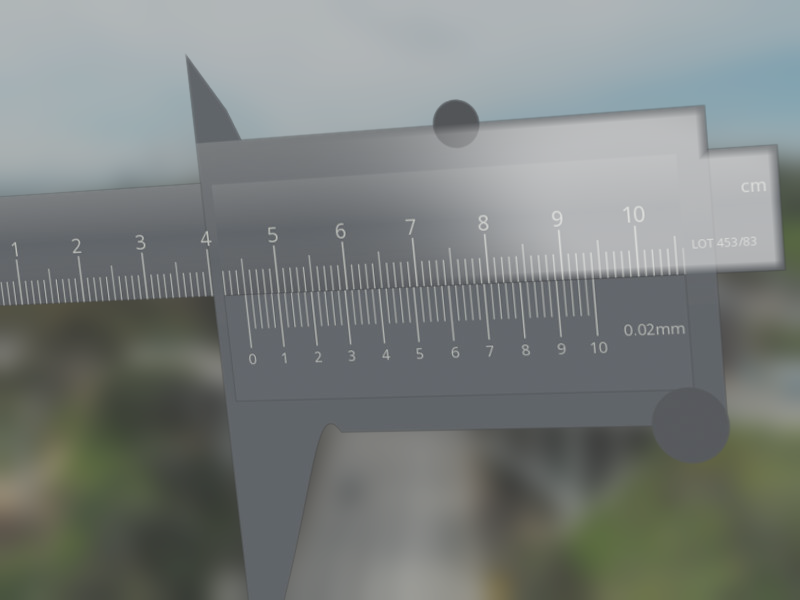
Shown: 45.0 mm
